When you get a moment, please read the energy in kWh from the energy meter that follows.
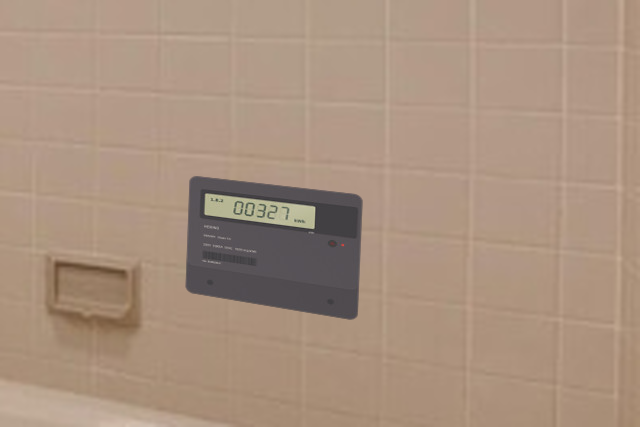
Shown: 327 kWh
